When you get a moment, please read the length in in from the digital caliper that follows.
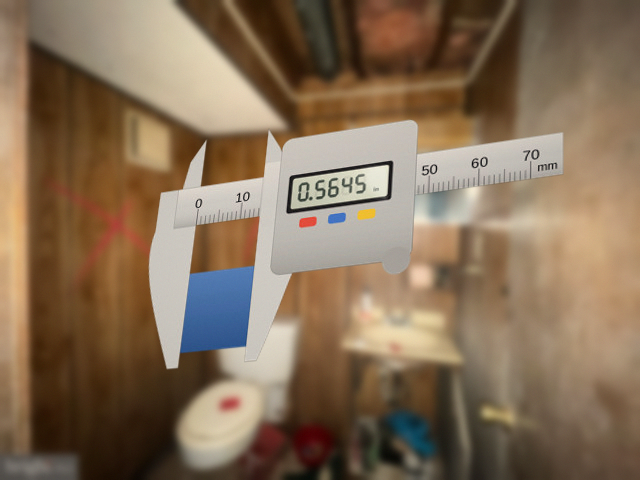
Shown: 0.5645 in
